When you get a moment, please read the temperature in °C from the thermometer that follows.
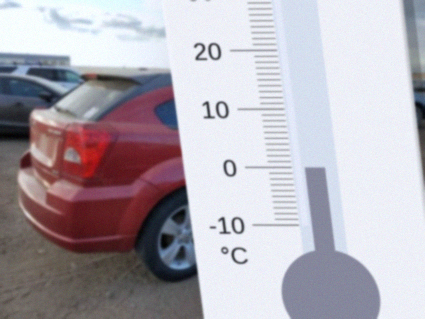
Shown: 0 °C
